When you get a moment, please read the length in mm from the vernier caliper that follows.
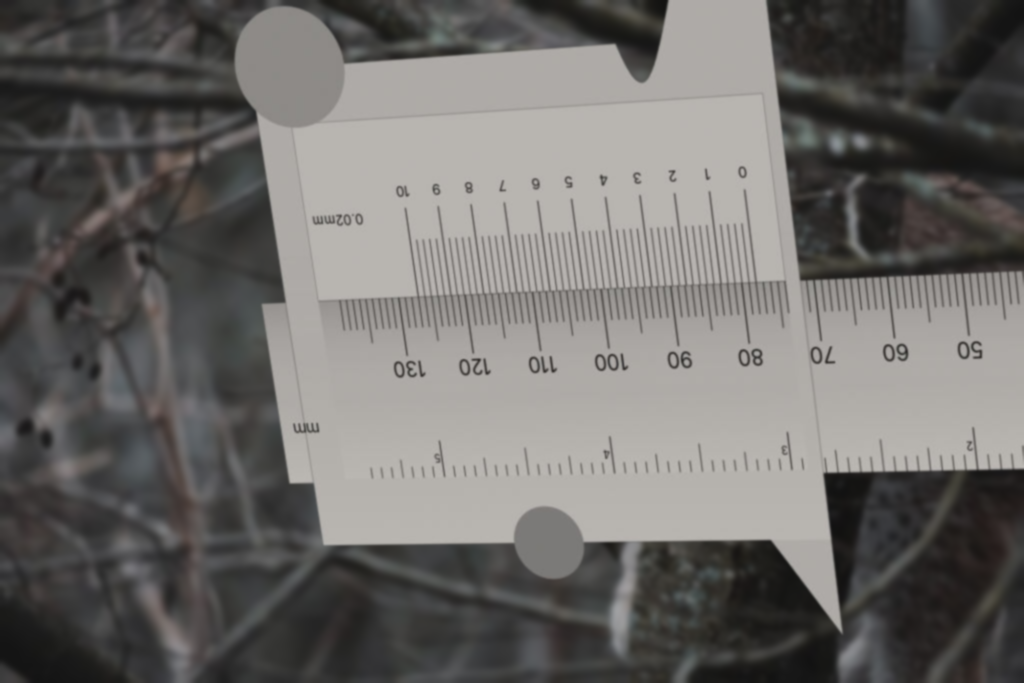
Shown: 78.0 mm
